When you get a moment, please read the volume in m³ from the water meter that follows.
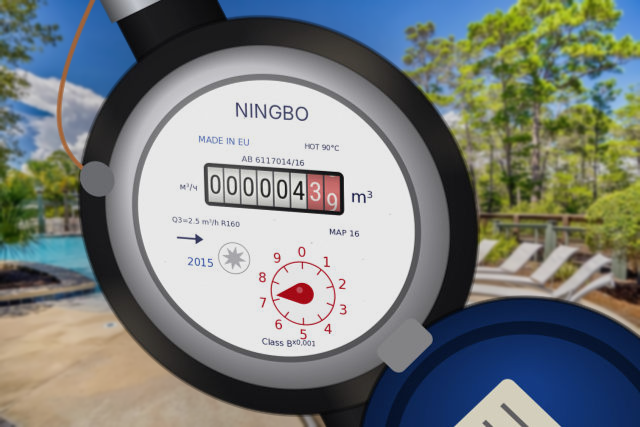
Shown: 4.387 m³
